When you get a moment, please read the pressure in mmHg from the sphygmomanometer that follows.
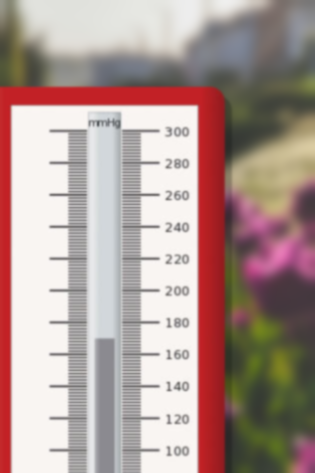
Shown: 170 mmHg
